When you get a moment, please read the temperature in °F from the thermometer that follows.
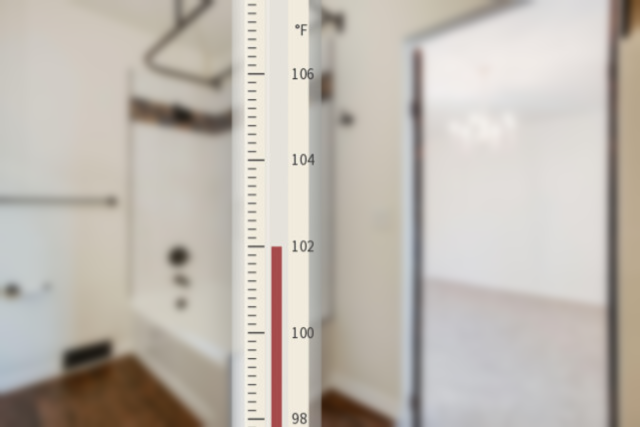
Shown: 102 °F
